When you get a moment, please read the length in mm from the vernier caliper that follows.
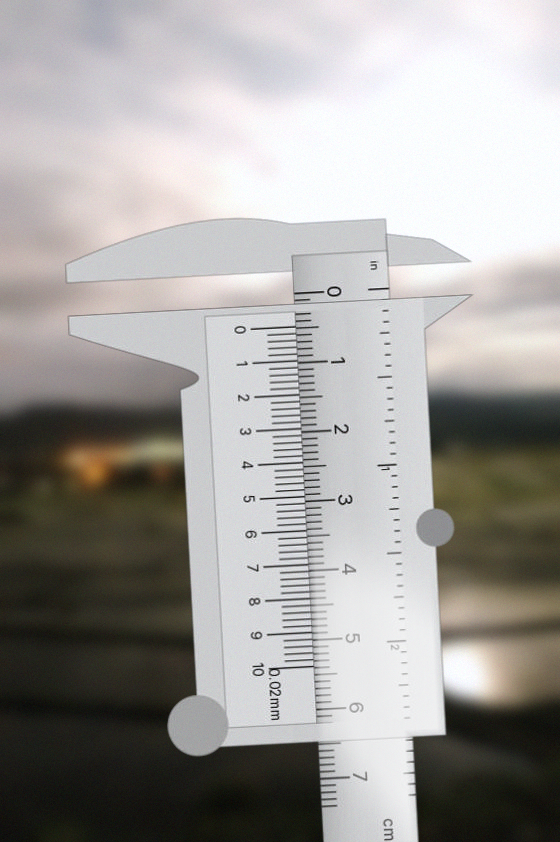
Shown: 4.8 mm
